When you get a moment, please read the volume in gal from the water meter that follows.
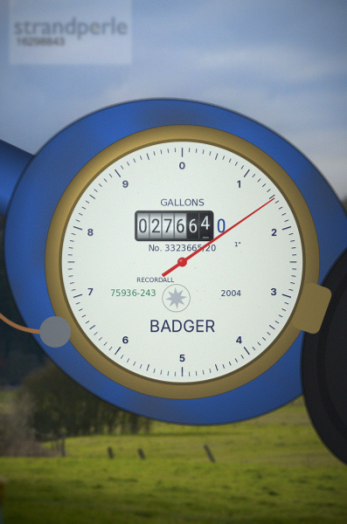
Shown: 276641.5 gal
